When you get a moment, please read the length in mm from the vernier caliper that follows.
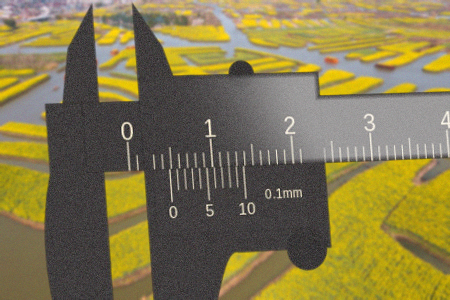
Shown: 4.8 mm
